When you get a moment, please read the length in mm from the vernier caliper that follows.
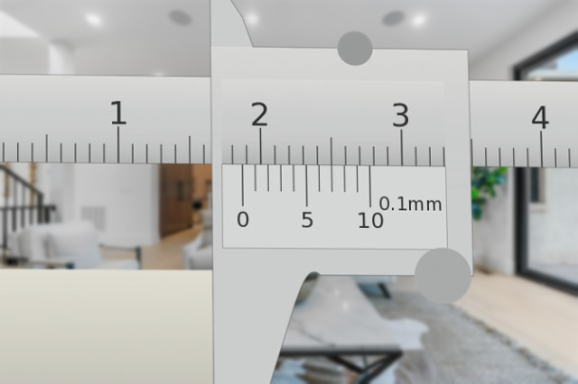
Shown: 18.7 mm
